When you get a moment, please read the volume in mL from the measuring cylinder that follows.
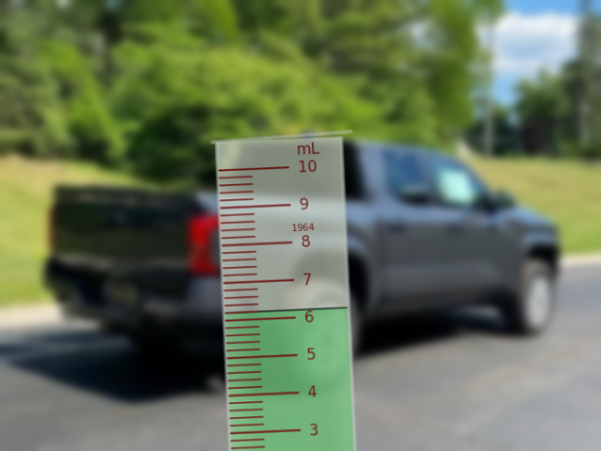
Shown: 6.2 mL
